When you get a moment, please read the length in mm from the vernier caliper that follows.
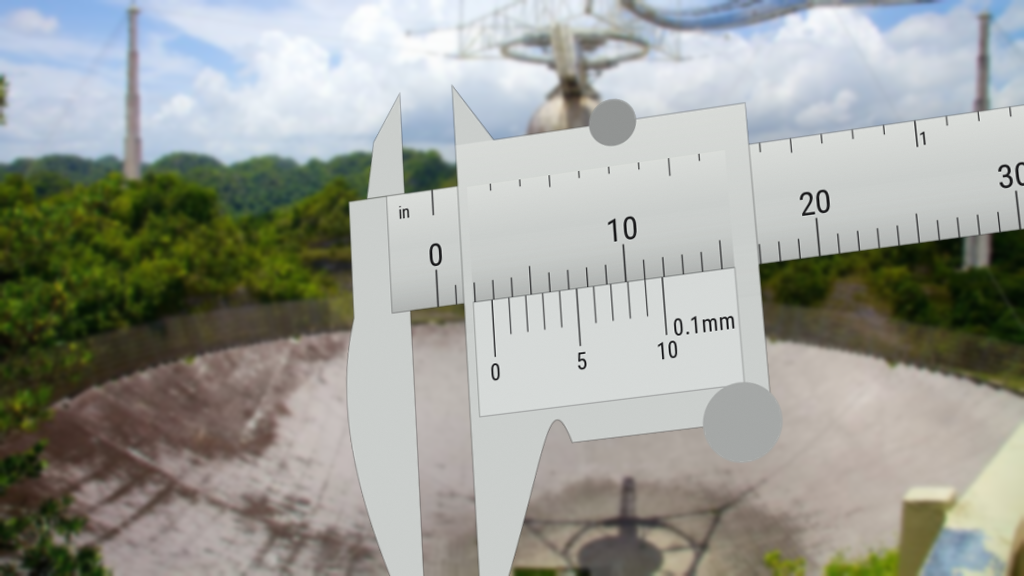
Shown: 2.9 mm
